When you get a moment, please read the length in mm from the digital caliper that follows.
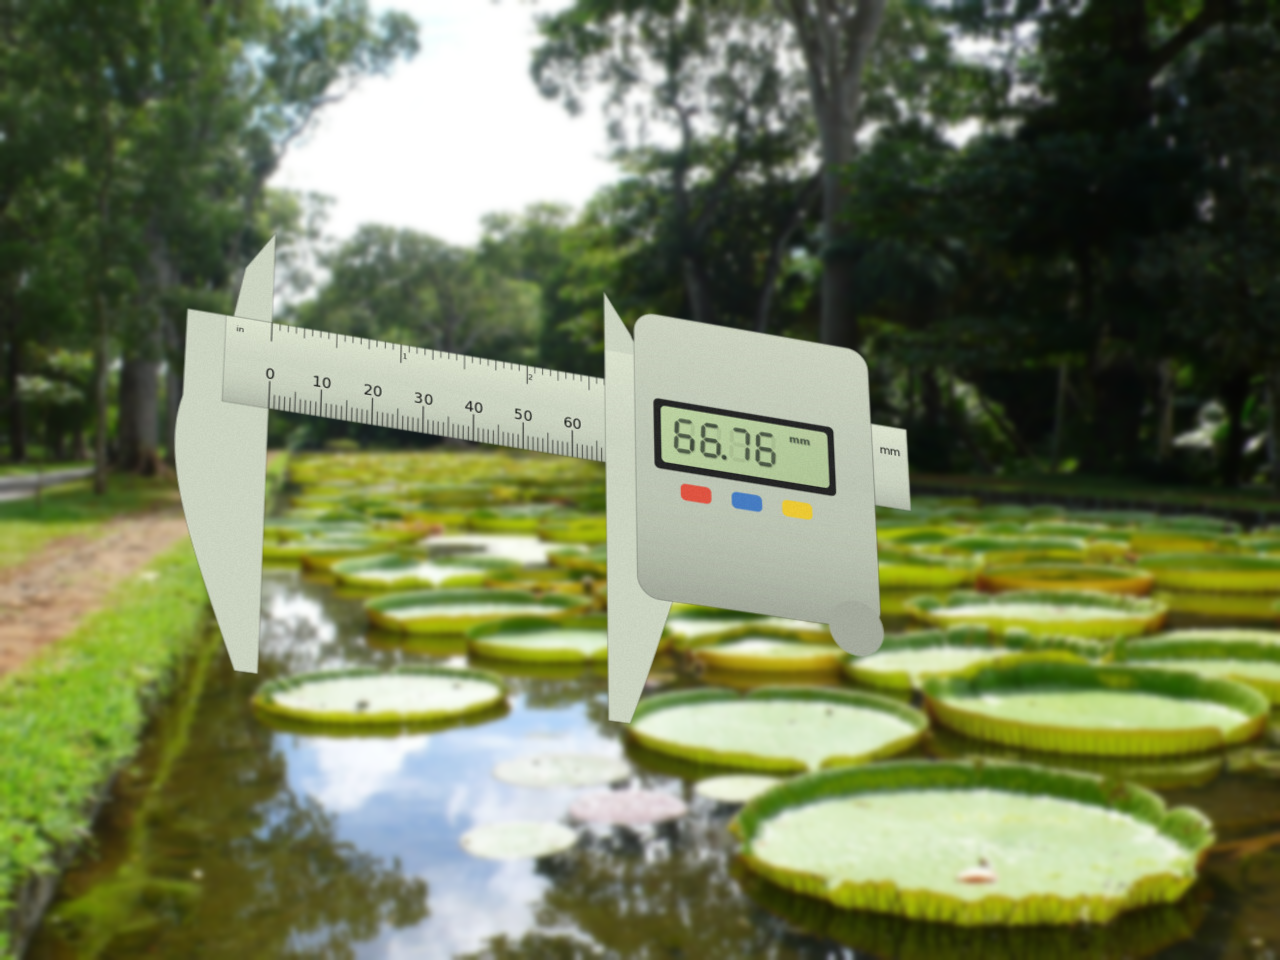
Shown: 66.76 mm
